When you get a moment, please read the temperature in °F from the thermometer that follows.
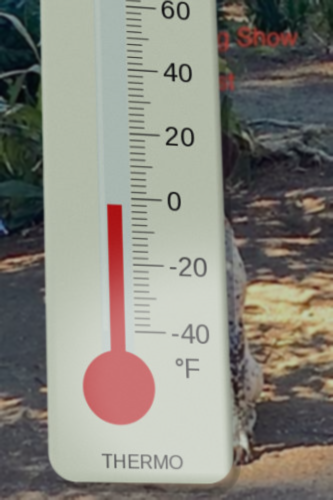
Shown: -2 °F
